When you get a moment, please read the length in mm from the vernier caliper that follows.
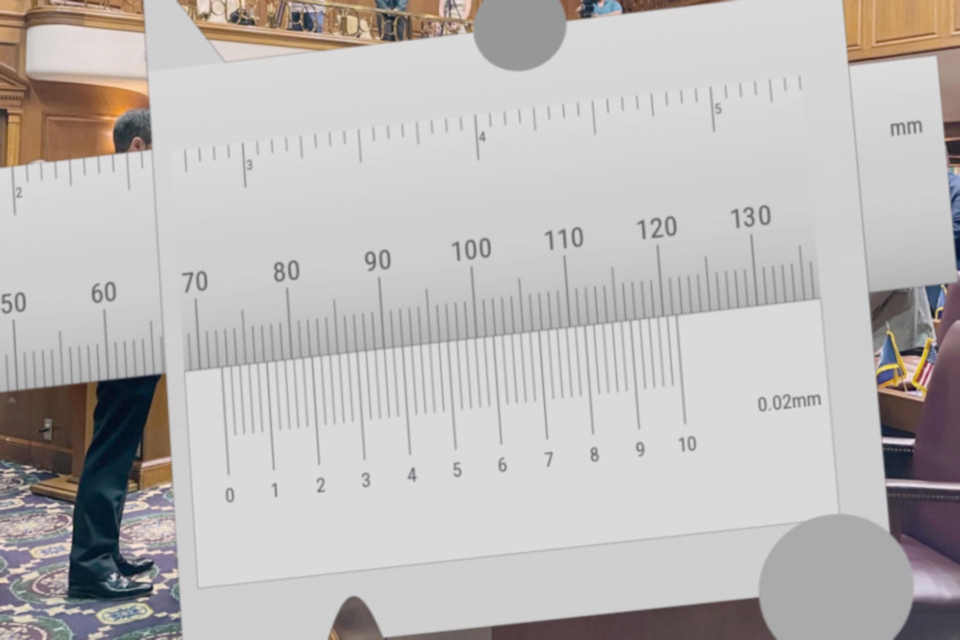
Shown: 72.4 mm
